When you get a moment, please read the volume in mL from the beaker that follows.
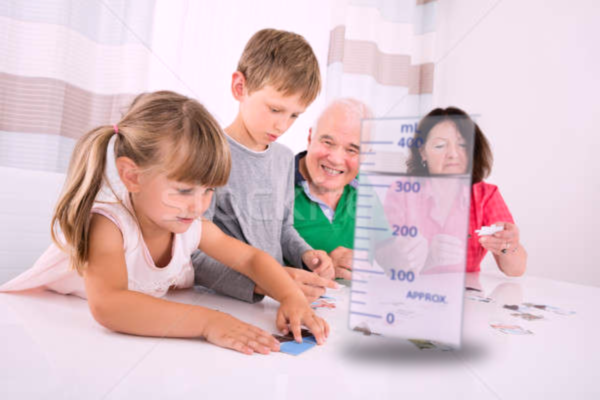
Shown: 325 mL
